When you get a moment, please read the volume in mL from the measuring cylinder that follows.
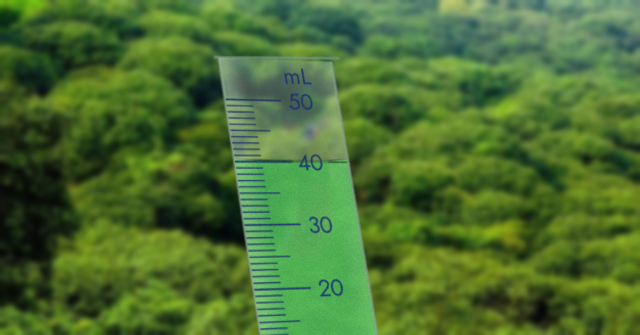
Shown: 40 mL
